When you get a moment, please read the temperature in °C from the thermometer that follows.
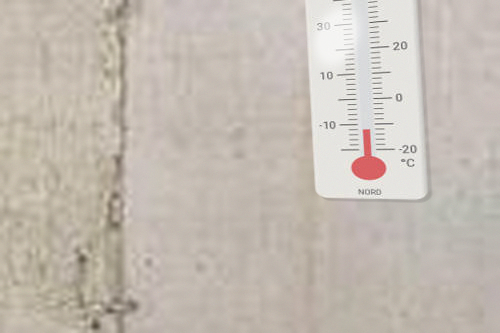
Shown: -12 °C
